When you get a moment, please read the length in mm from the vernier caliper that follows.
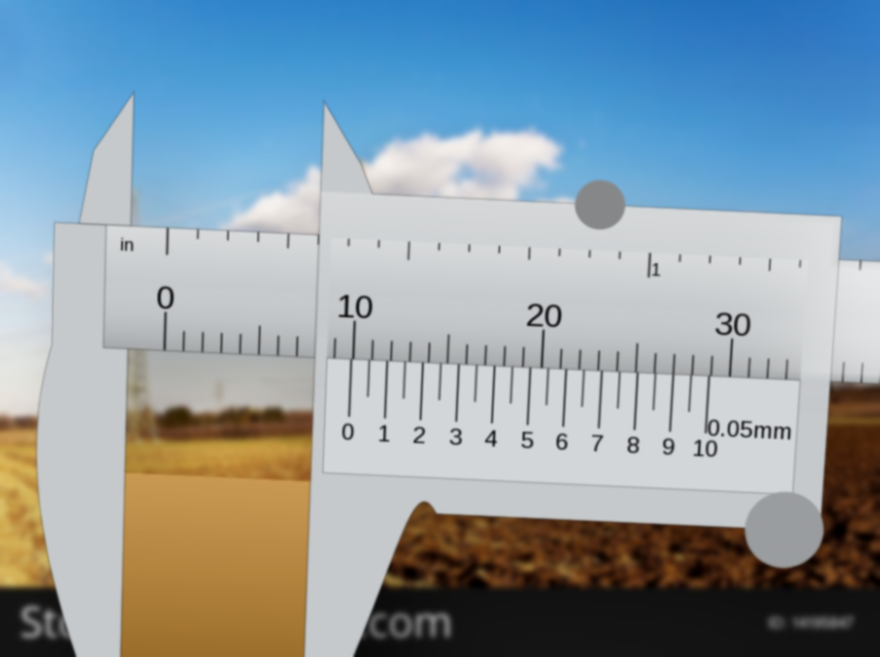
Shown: 9.9 mm
